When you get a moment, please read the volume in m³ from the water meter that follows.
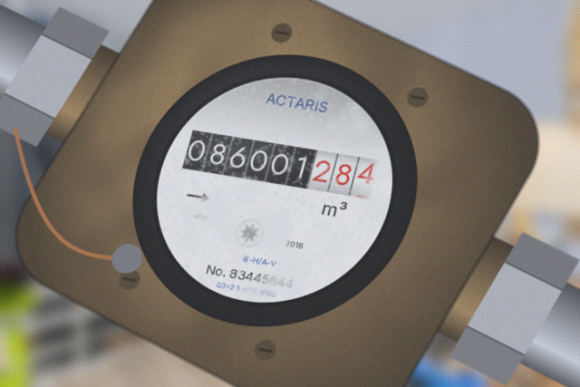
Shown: 86001.284 m³
